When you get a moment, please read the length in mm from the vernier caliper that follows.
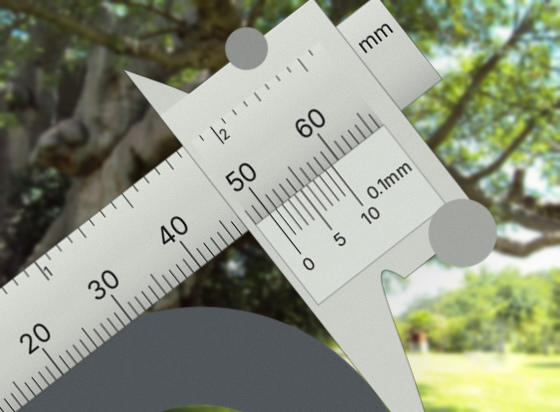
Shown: 50.0 mm
